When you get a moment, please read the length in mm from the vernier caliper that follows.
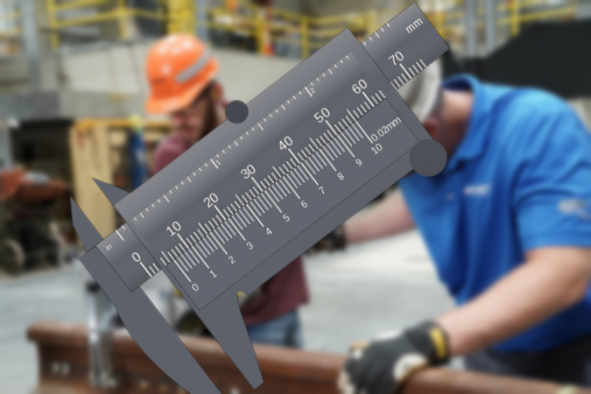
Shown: 6.0 mm
